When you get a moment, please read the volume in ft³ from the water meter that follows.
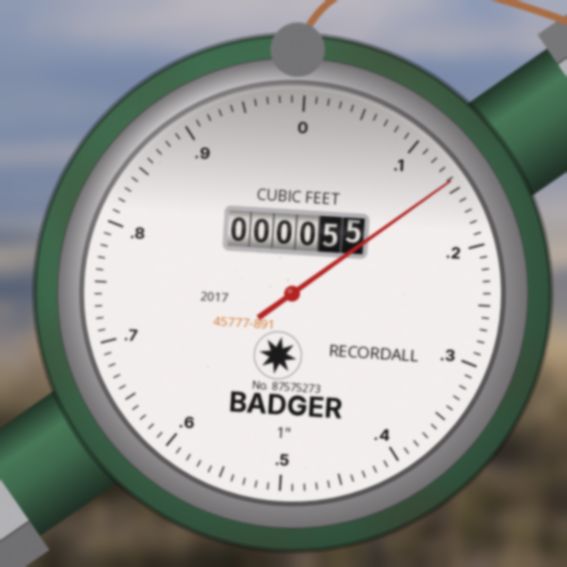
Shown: 55.14 ft³
